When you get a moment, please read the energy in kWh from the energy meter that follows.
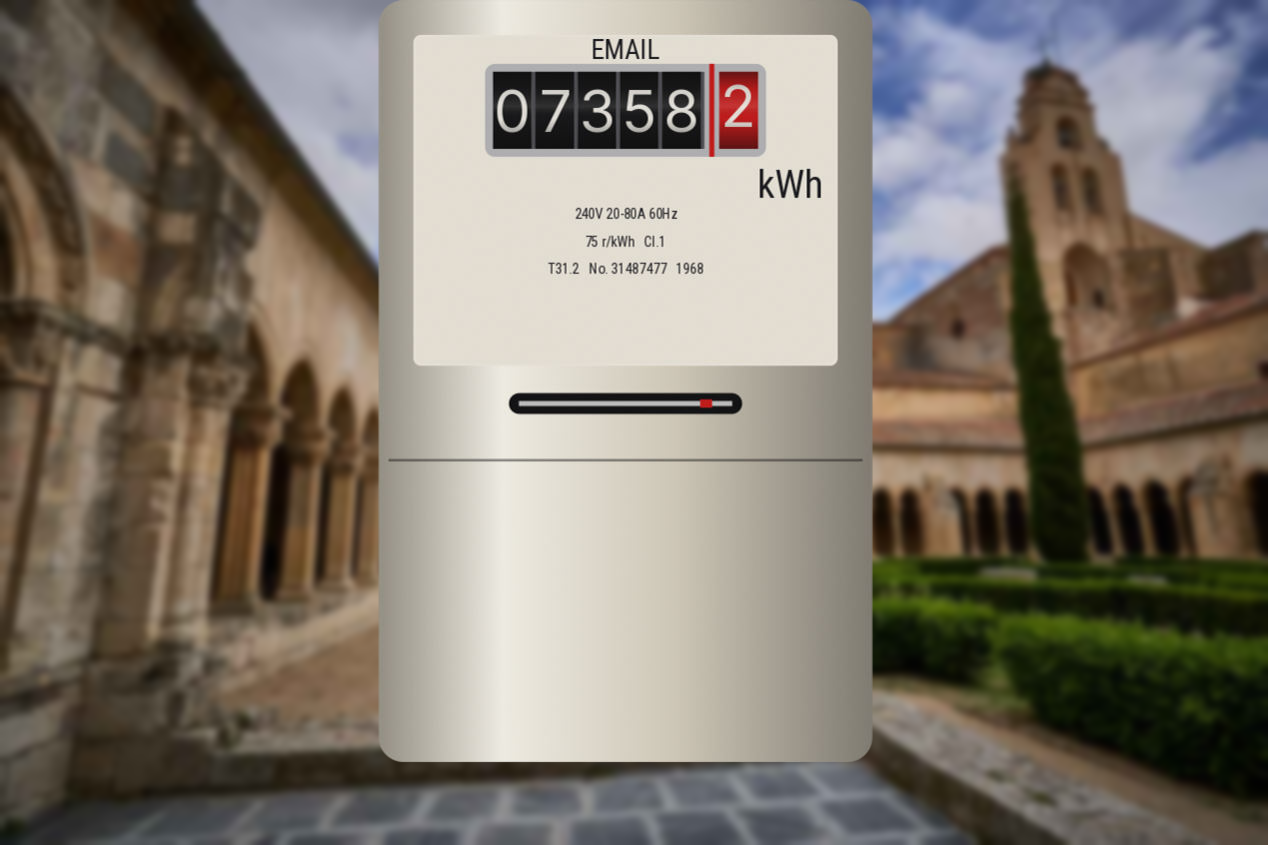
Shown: 7358.2 kWh
